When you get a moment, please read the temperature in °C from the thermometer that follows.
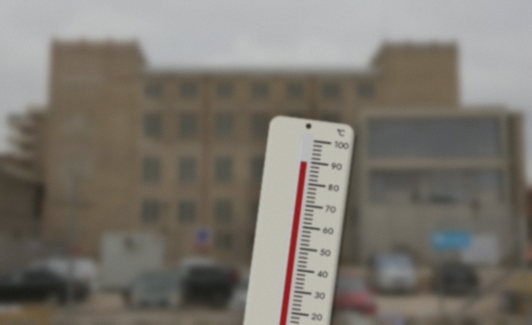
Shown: 90 °C
